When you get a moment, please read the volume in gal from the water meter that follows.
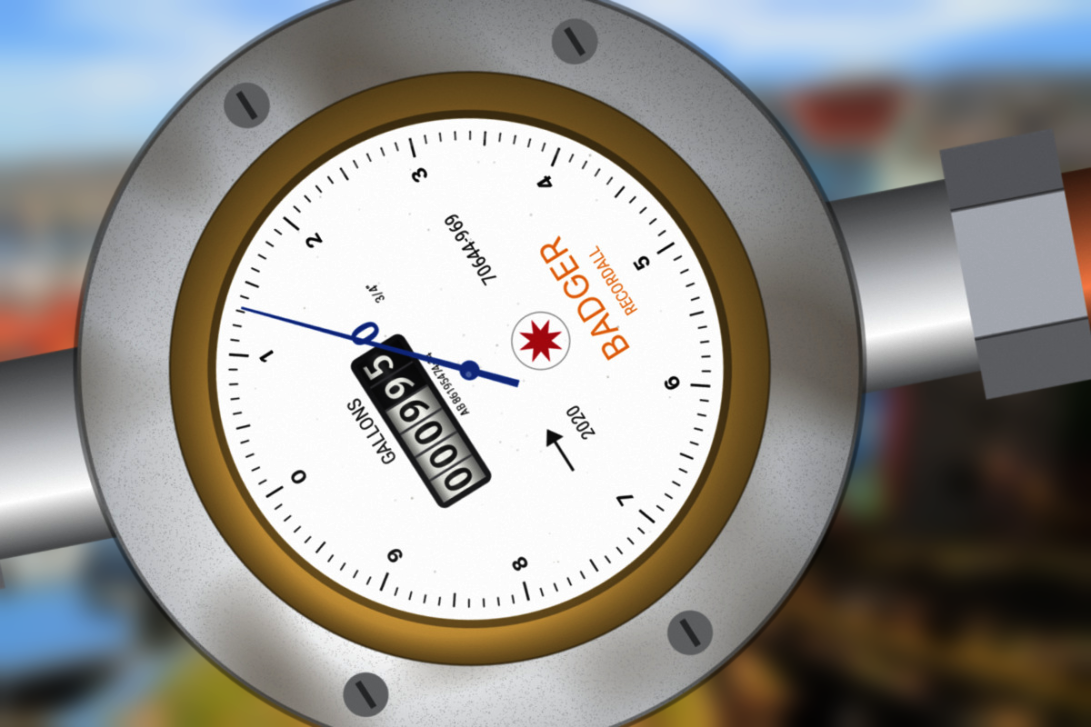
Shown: 9951.3 gal
